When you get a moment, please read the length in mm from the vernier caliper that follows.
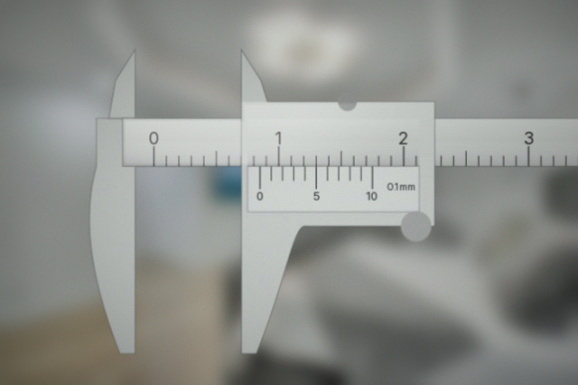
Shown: 8.5 mm
